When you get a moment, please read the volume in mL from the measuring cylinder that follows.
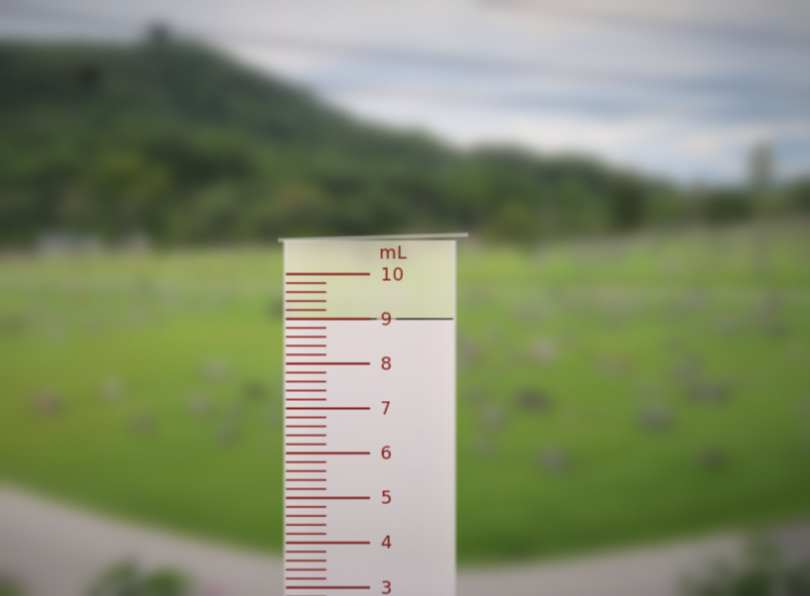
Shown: 9 mL
